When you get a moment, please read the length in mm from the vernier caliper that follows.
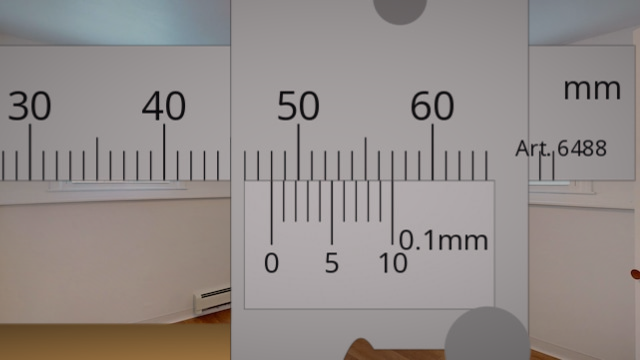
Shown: 48.0 mm
